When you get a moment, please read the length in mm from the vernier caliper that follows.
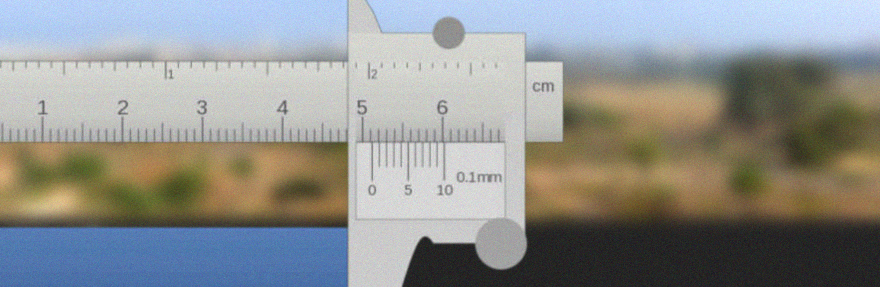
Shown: 51.2 mm
